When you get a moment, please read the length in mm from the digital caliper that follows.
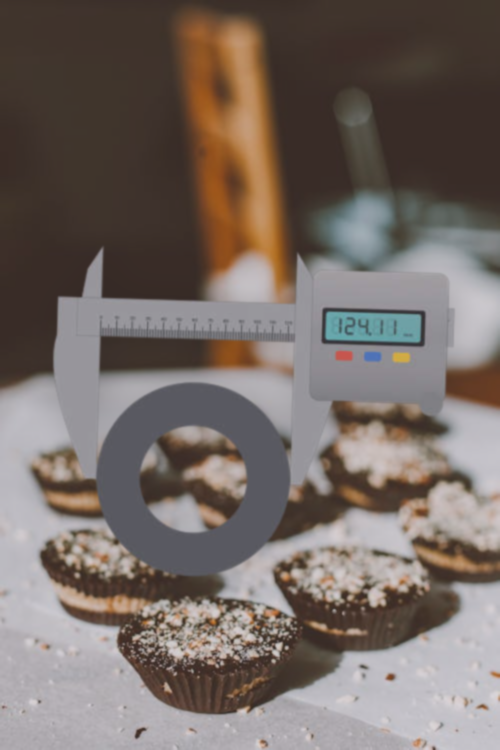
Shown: 124.11 mm
